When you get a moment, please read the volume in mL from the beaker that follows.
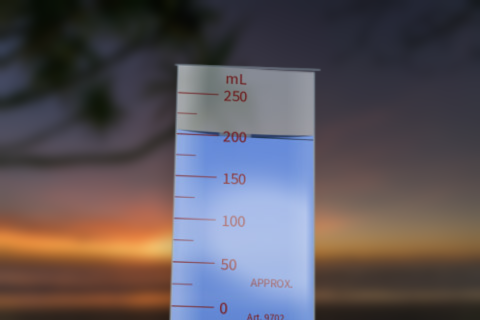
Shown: 200 mL
